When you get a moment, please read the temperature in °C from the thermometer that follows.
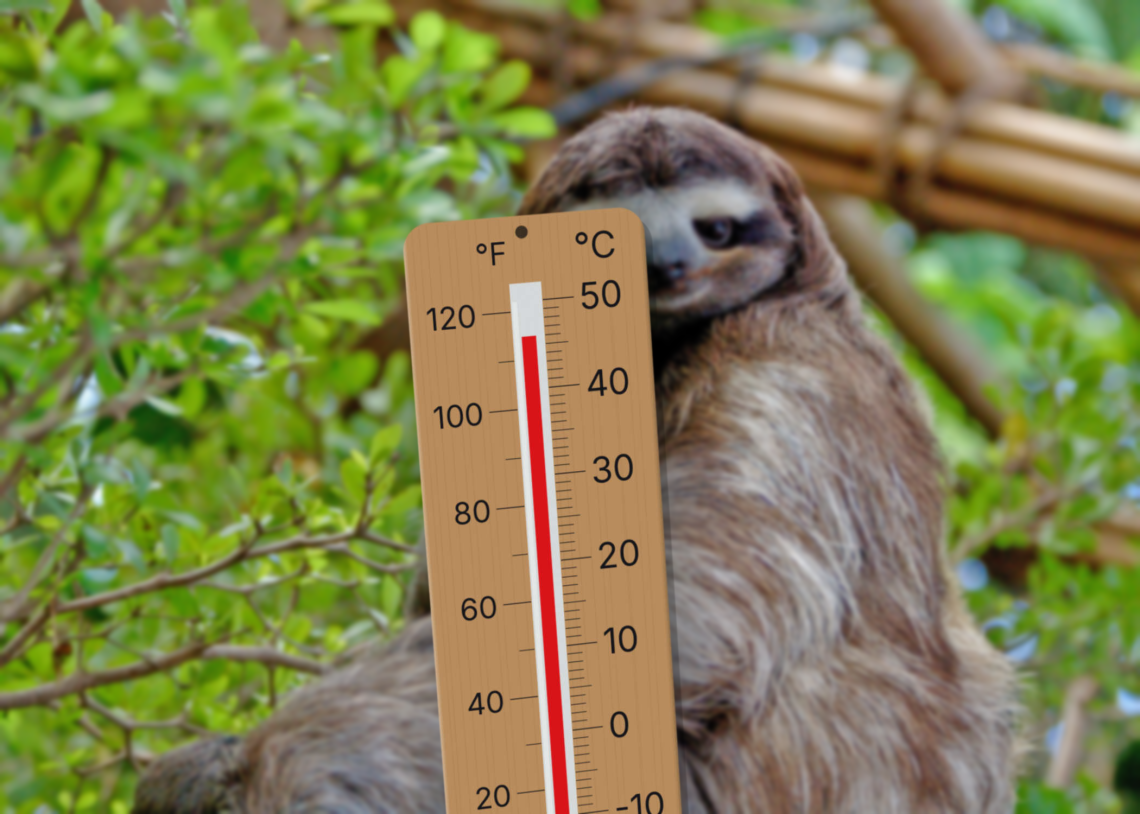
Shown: 46 °C
